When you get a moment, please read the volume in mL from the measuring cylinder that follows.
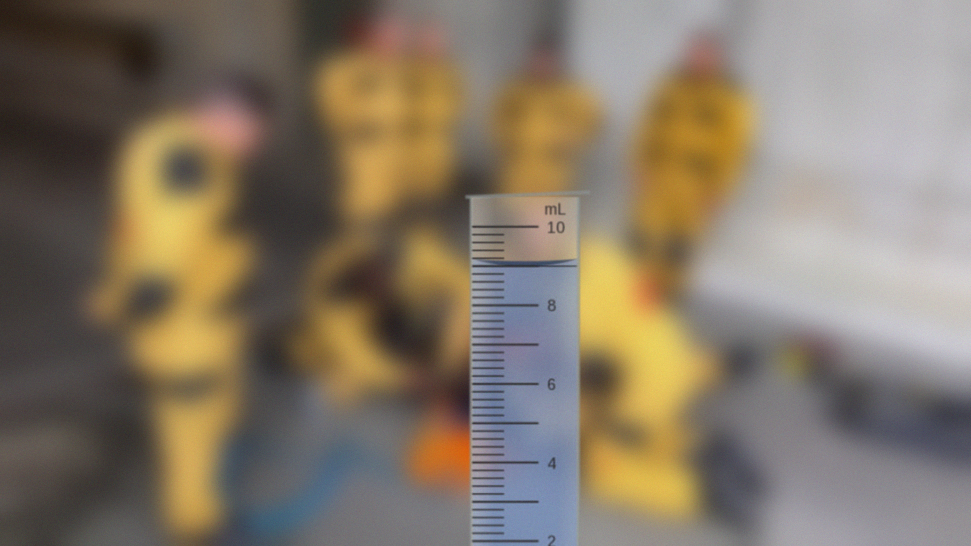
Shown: 9 mL
